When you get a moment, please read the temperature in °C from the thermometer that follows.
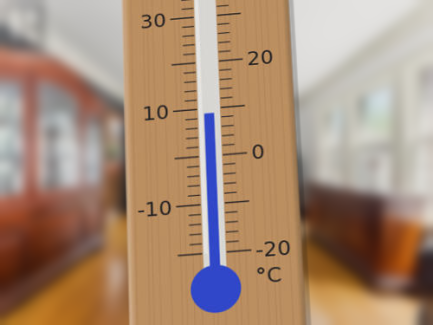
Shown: 9 °C
